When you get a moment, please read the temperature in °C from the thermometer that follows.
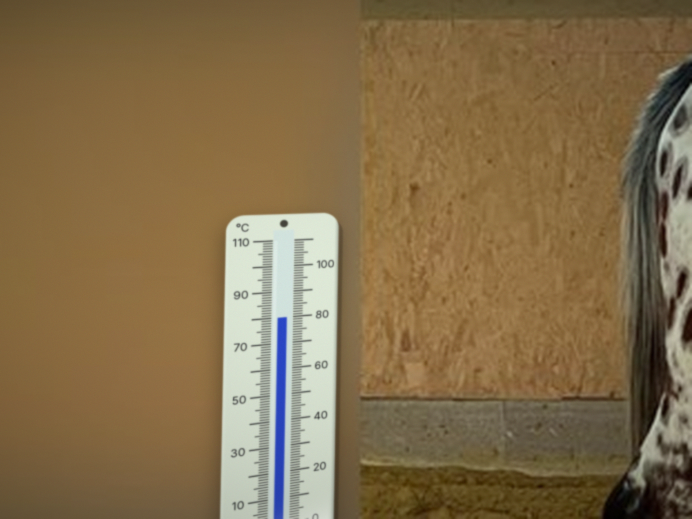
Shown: 80 °C
